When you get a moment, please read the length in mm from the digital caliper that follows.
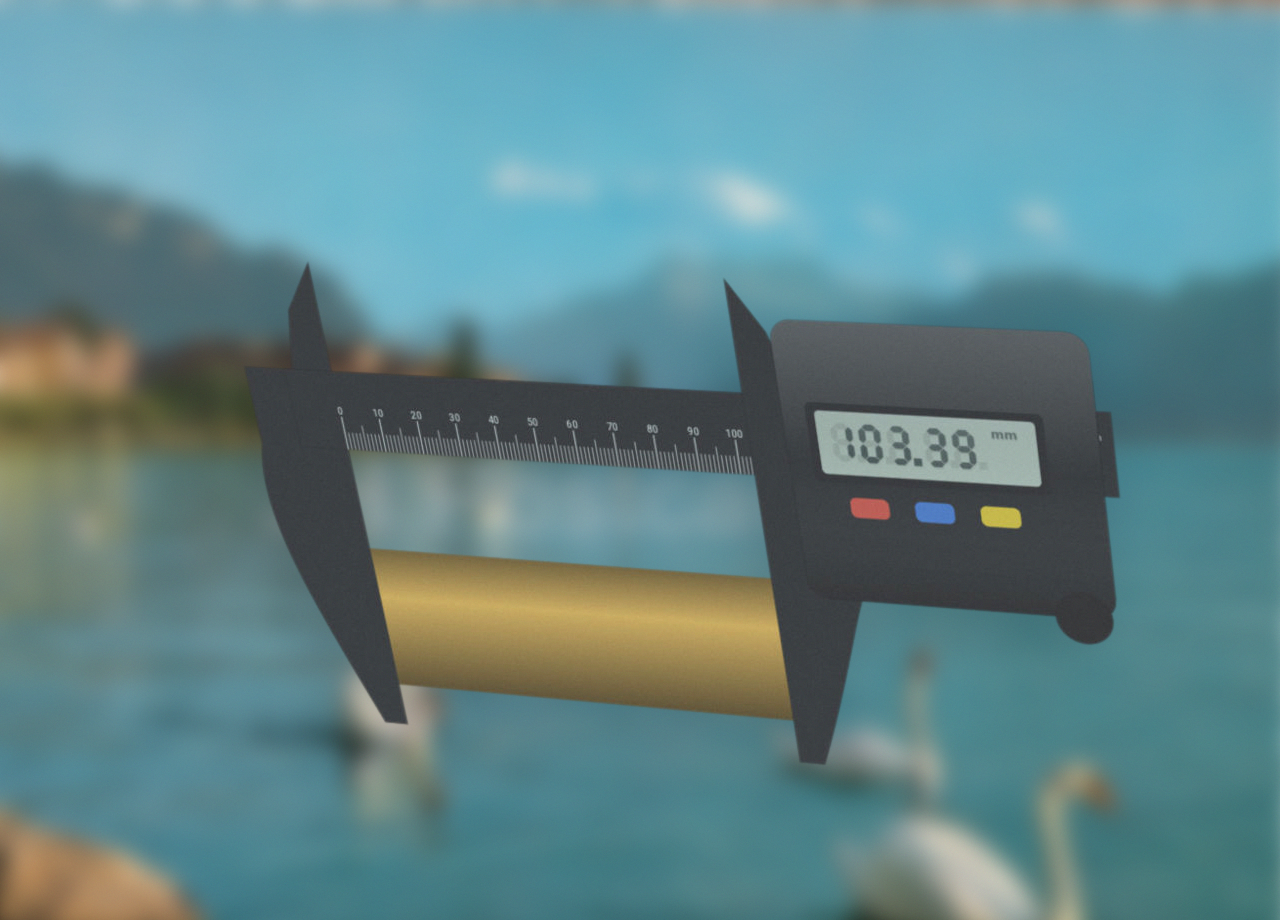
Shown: 103.39 mm
